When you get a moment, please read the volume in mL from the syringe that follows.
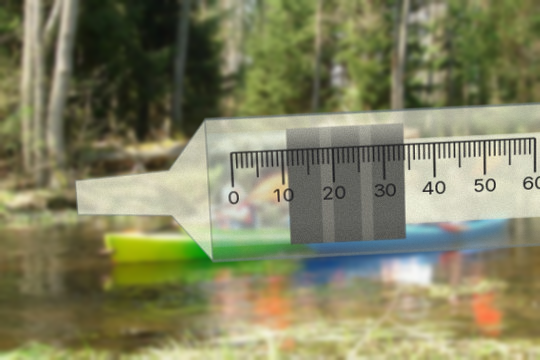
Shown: 11 mL
